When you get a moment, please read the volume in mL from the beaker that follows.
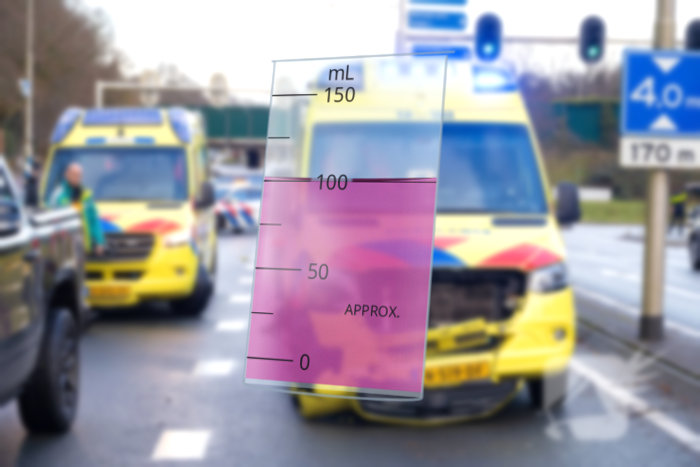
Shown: 100 mL
